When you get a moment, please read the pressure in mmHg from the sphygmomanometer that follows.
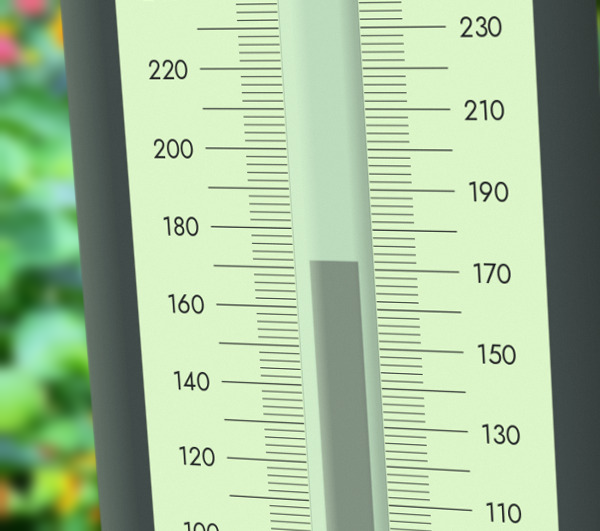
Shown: 172 mmHg
